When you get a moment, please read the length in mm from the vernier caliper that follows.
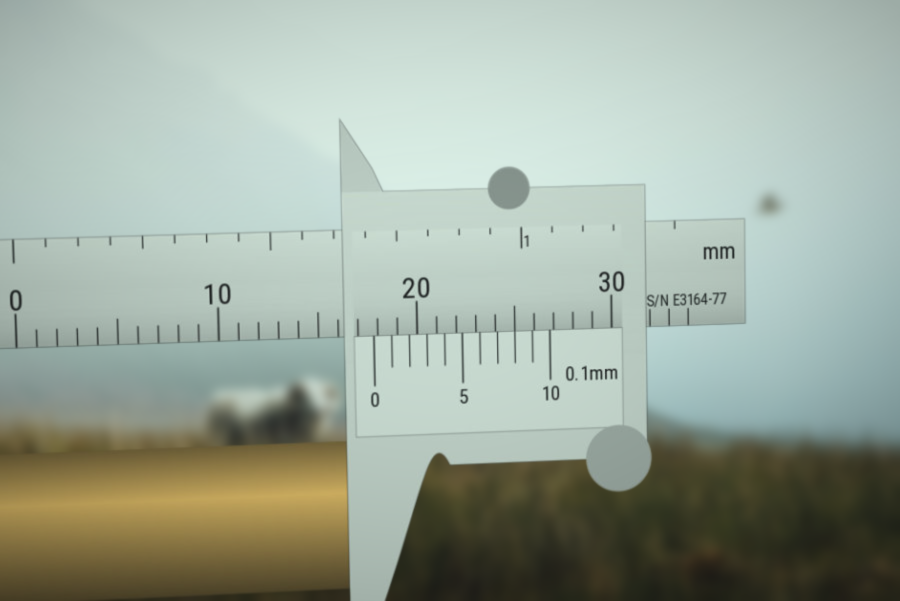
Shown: 17.8 mm
